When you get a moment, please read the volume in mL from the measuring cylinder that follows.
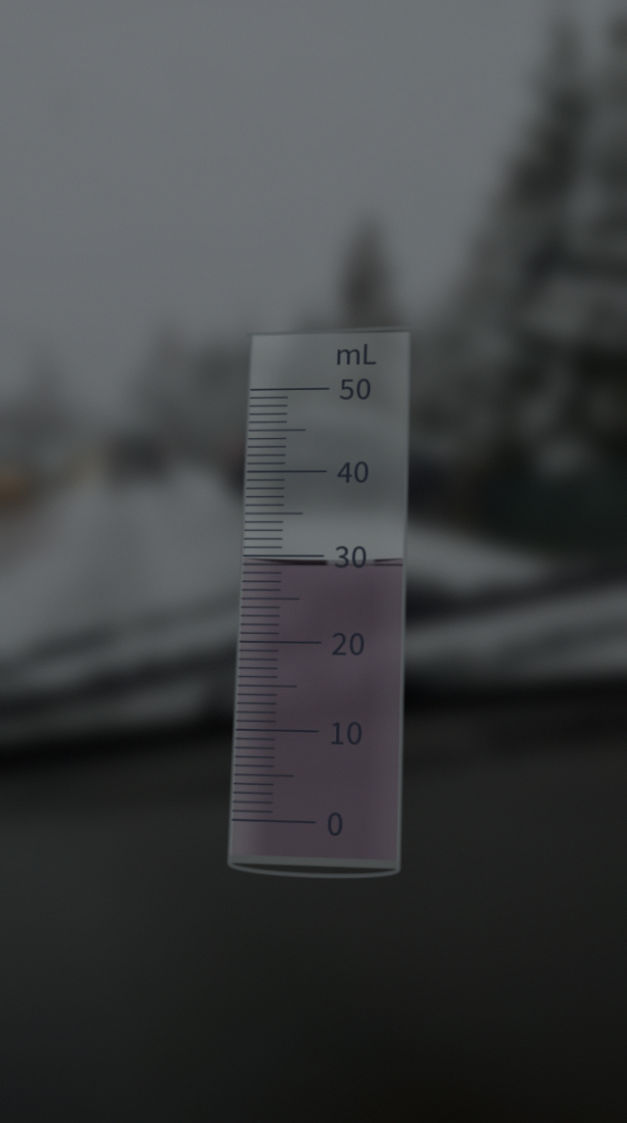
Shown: 29 mL
